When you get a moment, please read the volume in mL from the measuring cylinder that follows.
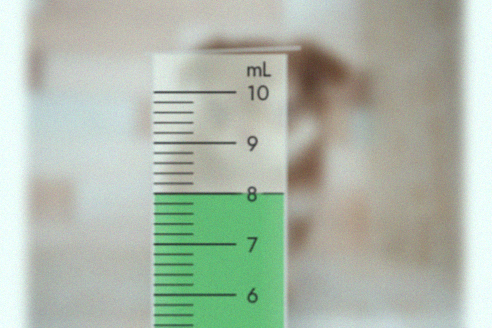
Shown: 8 mL
